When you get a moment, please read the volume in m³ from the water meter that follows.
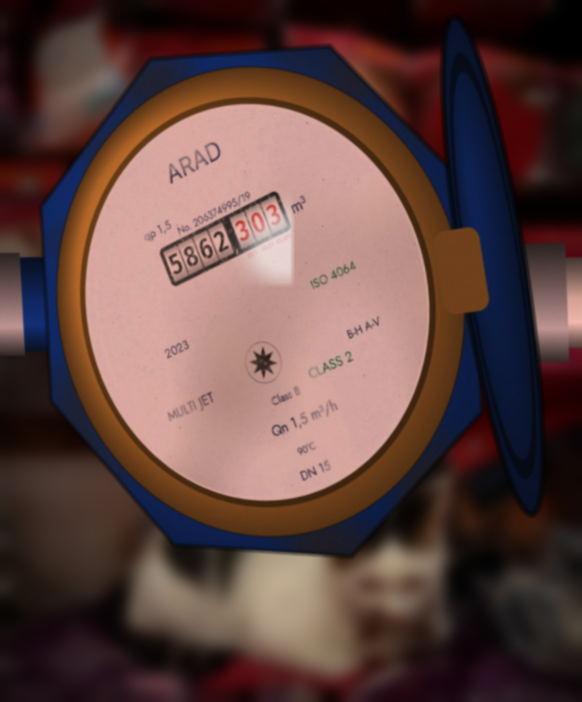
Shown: 5862.303 m³
